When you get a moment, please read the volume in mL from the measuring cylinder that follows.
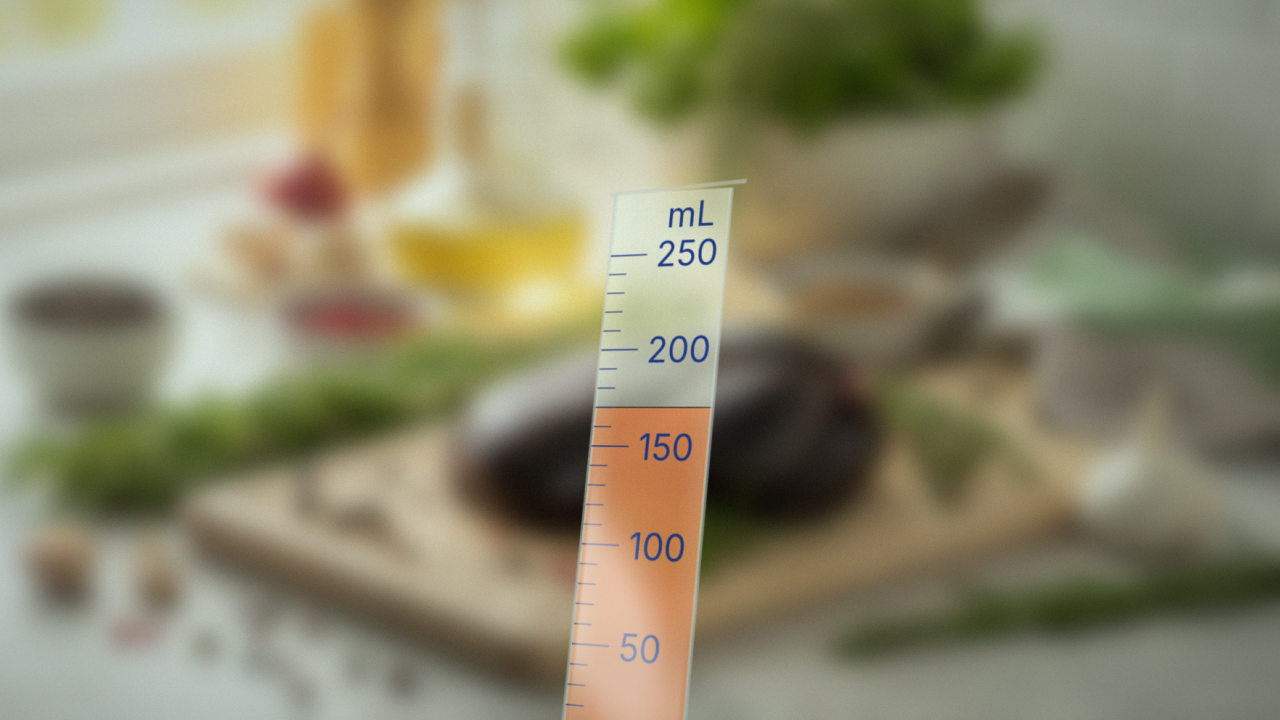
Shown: 170 mL
